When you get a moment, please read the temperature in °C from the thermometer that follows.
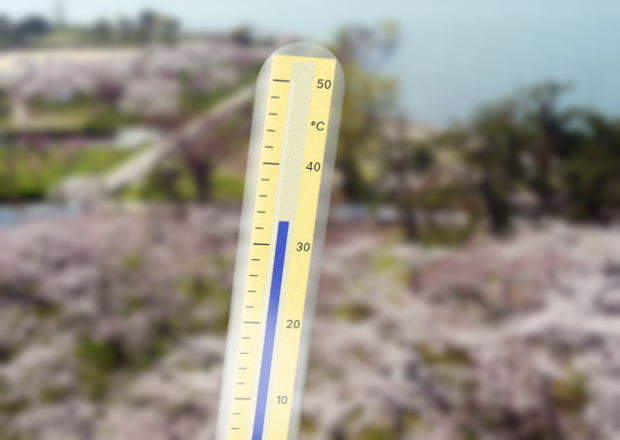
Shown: 33 °C
